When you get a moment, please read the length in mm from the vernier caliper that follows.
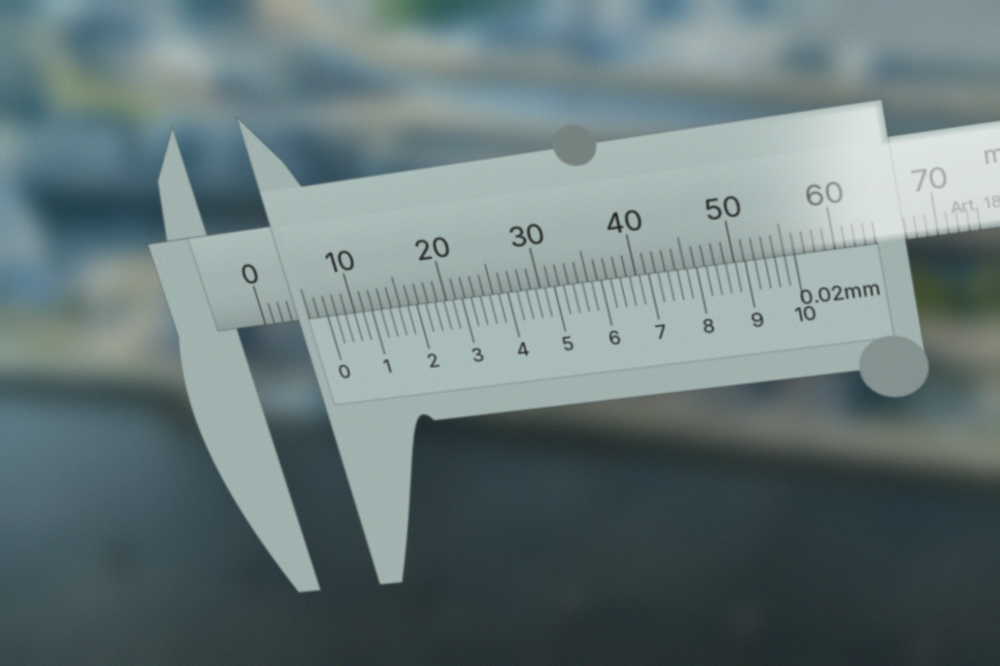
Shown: 7.0 mm
